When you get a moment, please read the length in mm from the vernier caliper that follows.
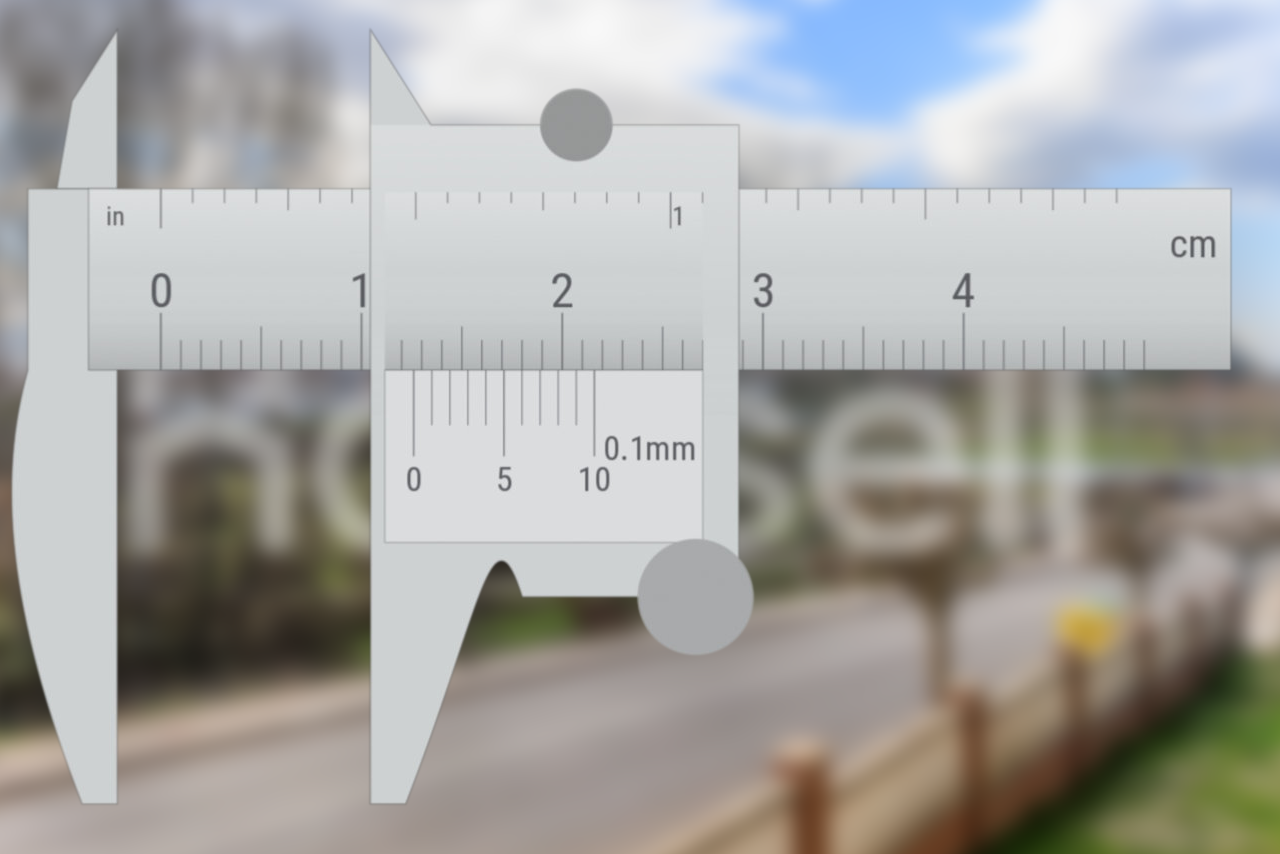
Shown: 12.6 mm
